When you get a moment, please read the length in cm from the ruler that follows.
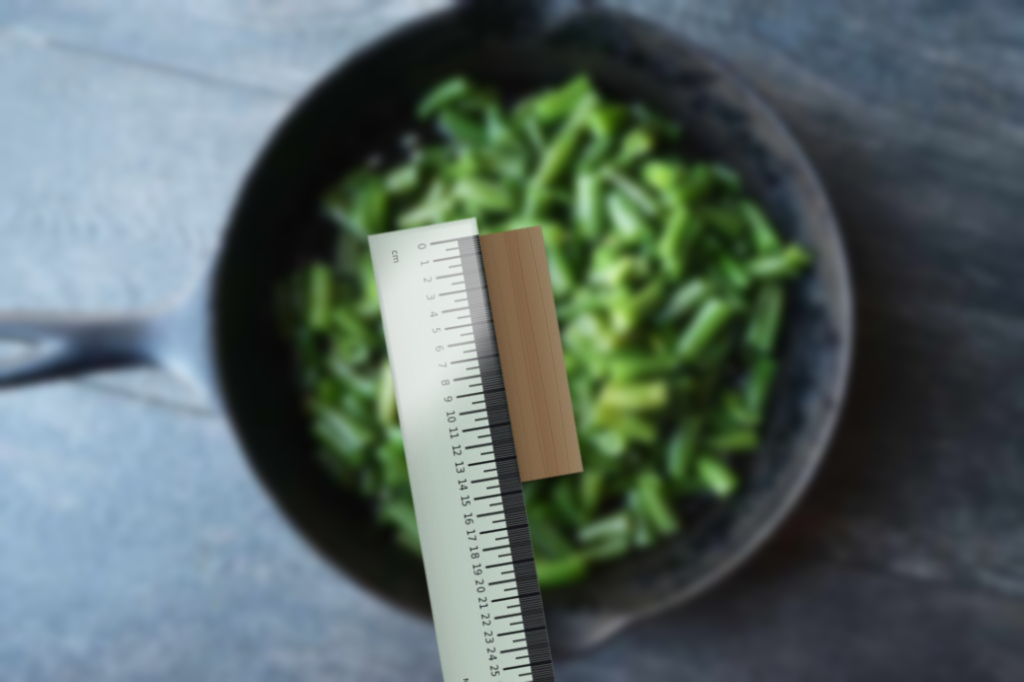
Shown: 14.5 cm
